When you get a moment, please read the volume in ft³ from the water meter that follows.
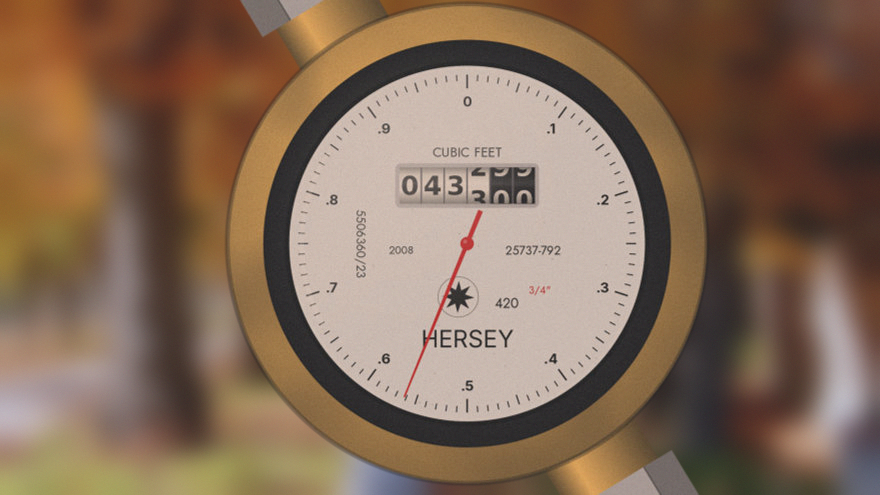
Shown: 43299.56 ft³
